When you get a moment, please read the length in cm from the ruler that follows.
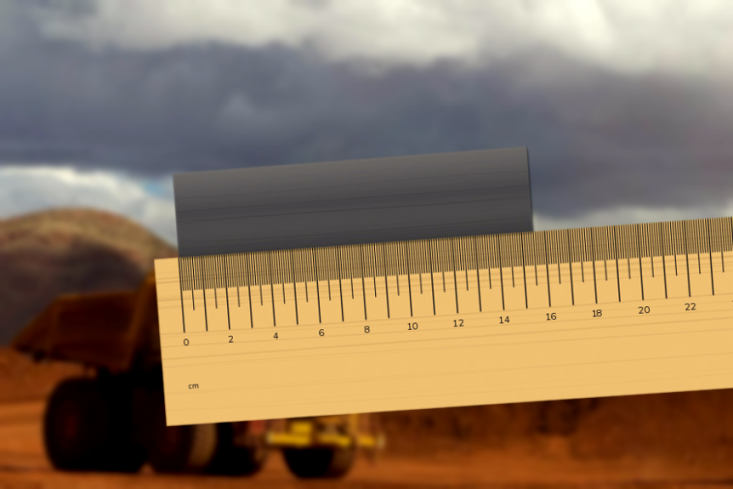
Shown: 15.5 cm
